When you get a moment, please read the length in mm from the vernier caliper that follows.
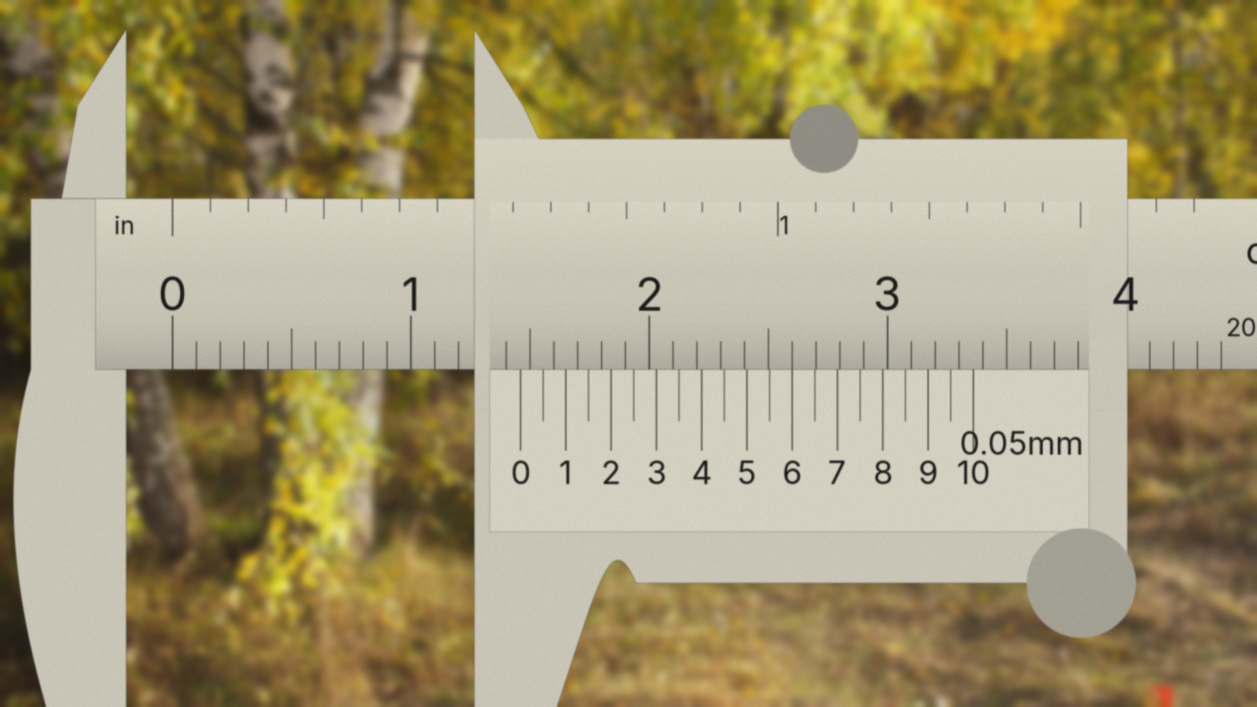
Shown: 14.6 mm
